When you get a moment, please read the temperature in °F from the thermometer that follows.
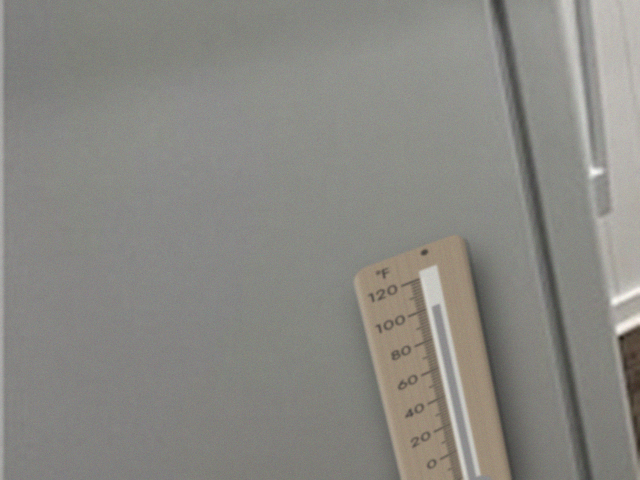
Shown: 100 °F
